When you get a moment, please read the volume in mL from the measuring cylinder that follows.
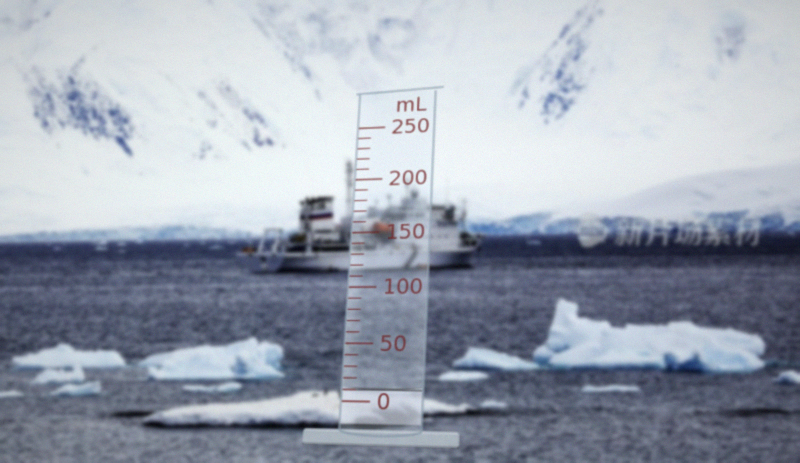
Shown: 10 mL
